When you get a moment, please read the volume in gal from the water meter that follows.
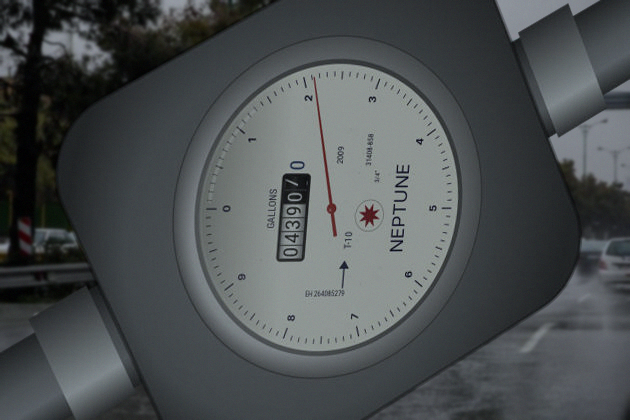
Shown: 439072.1 gal
